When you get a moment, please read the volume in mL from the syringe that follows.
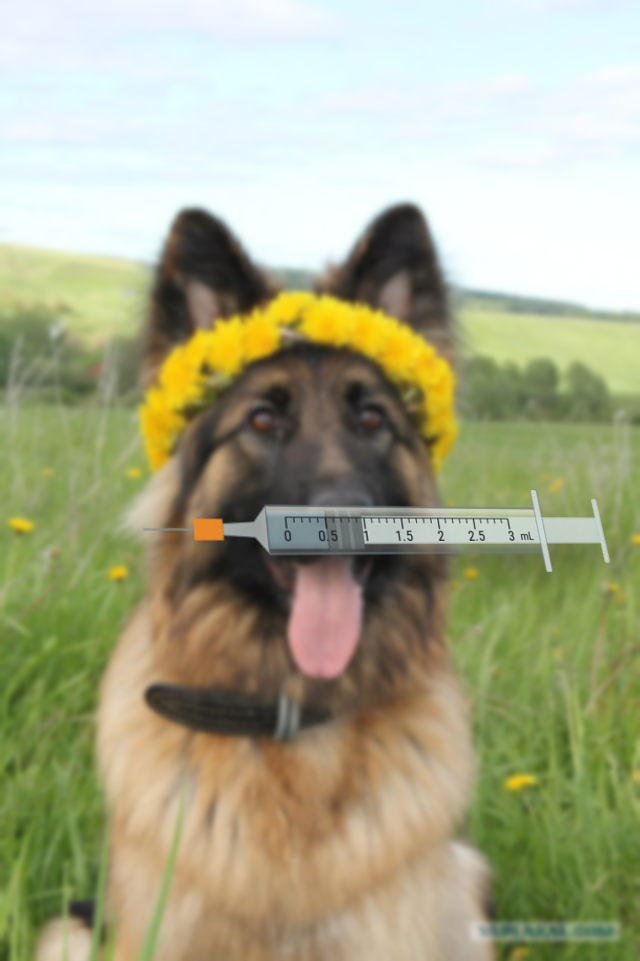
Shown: 0.5 mL
